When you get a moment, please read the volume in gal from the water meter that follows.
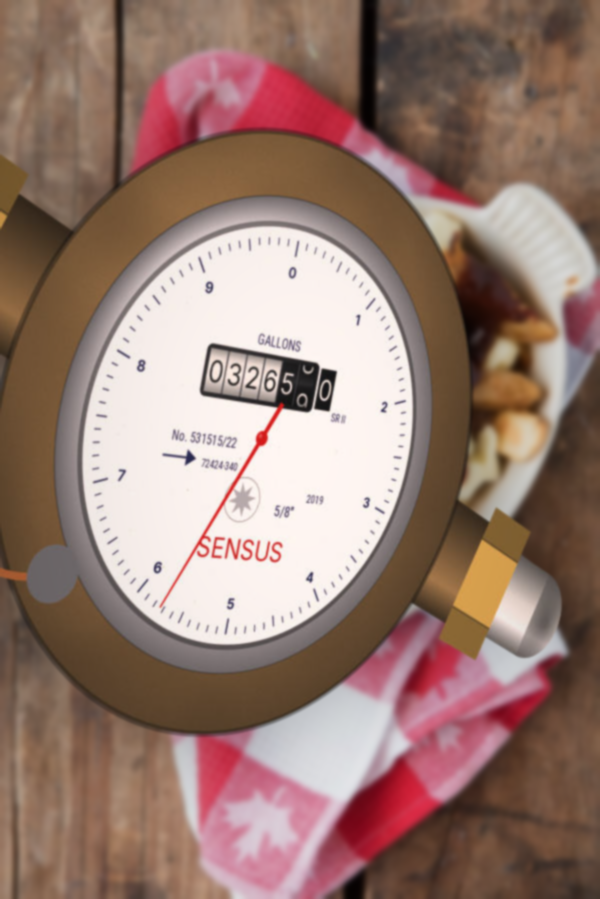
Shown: 326585.7 gal
